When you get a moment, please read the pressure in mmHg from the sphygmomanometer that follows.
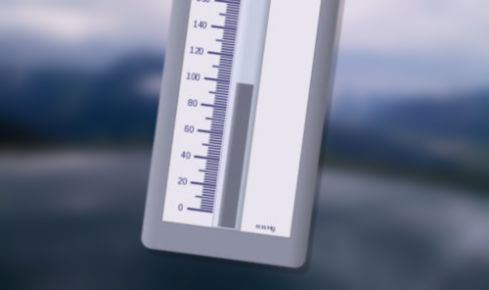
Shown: 100 mmHg
